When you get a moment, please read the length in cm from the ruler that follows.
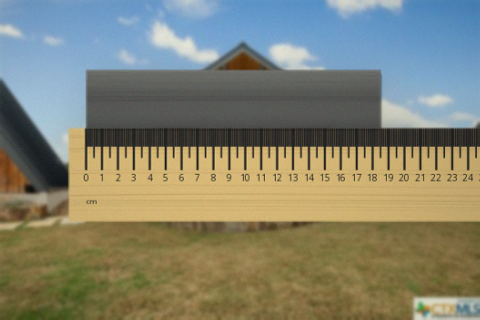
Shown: 18.5 cm
